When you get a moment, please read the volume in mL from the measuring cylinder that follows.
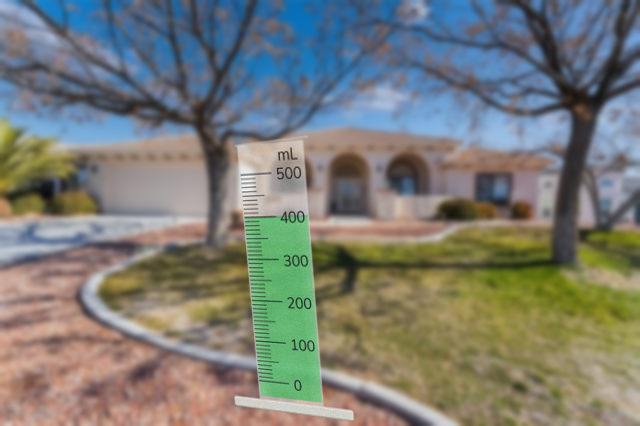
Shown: 400 mL
